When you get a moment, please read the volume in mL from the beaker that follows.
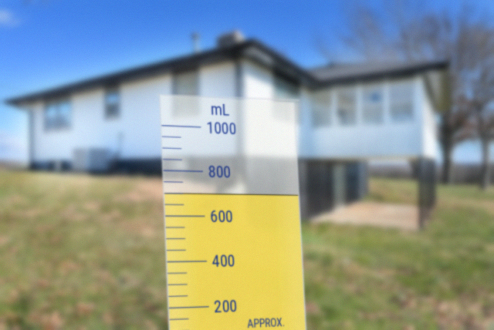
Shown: 700 mL
